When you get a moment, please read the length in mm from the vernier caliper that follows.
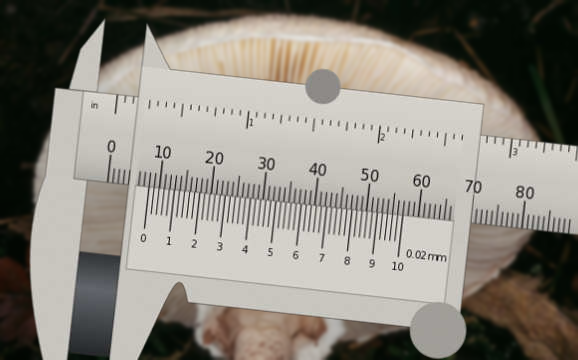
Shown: 8.0 mm
